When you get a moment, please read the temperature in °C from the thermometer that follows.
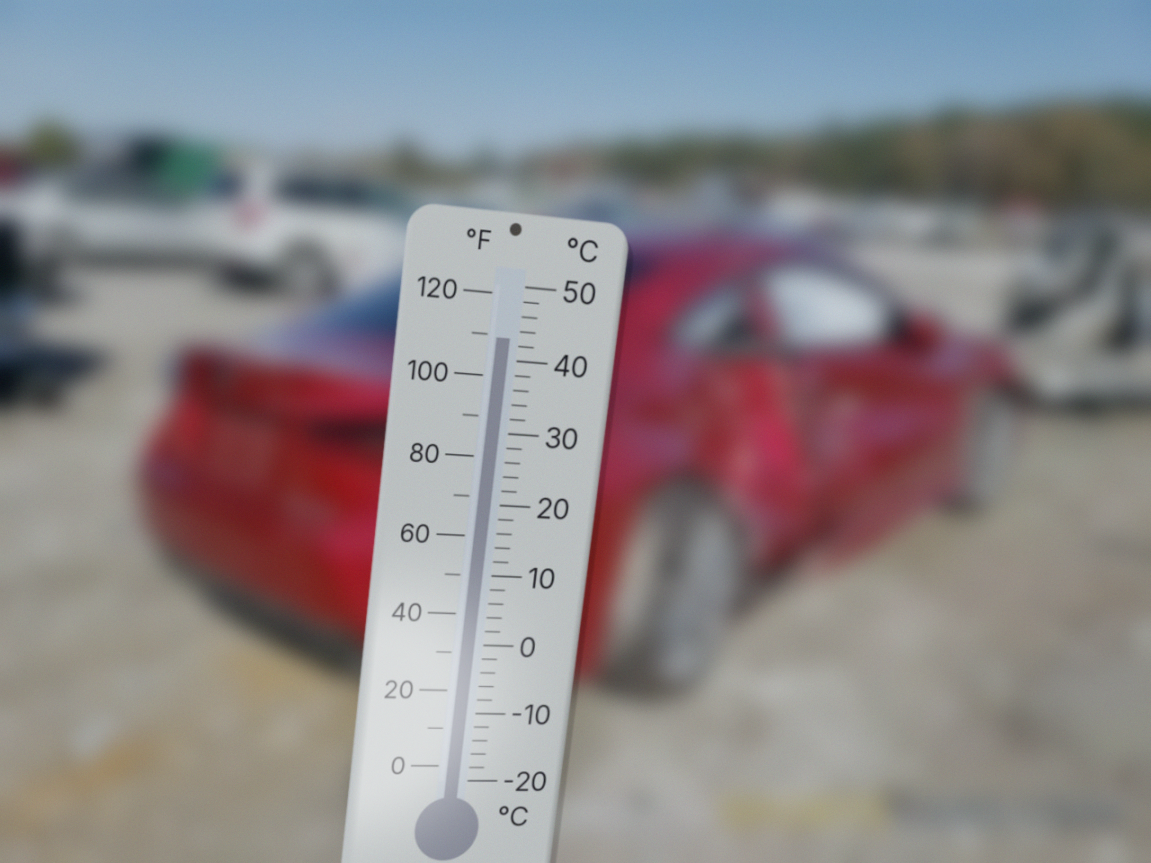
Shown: 43 °C
